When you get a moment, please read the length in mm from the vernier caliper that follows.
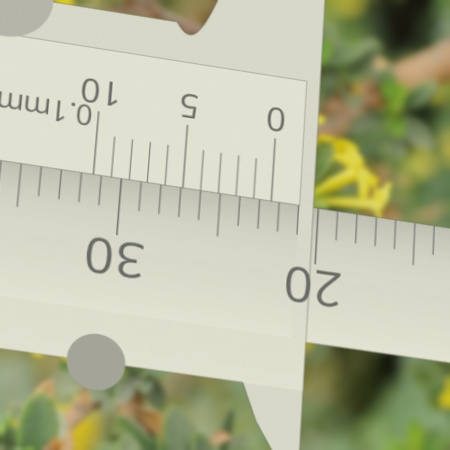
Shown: 22.4 mm
